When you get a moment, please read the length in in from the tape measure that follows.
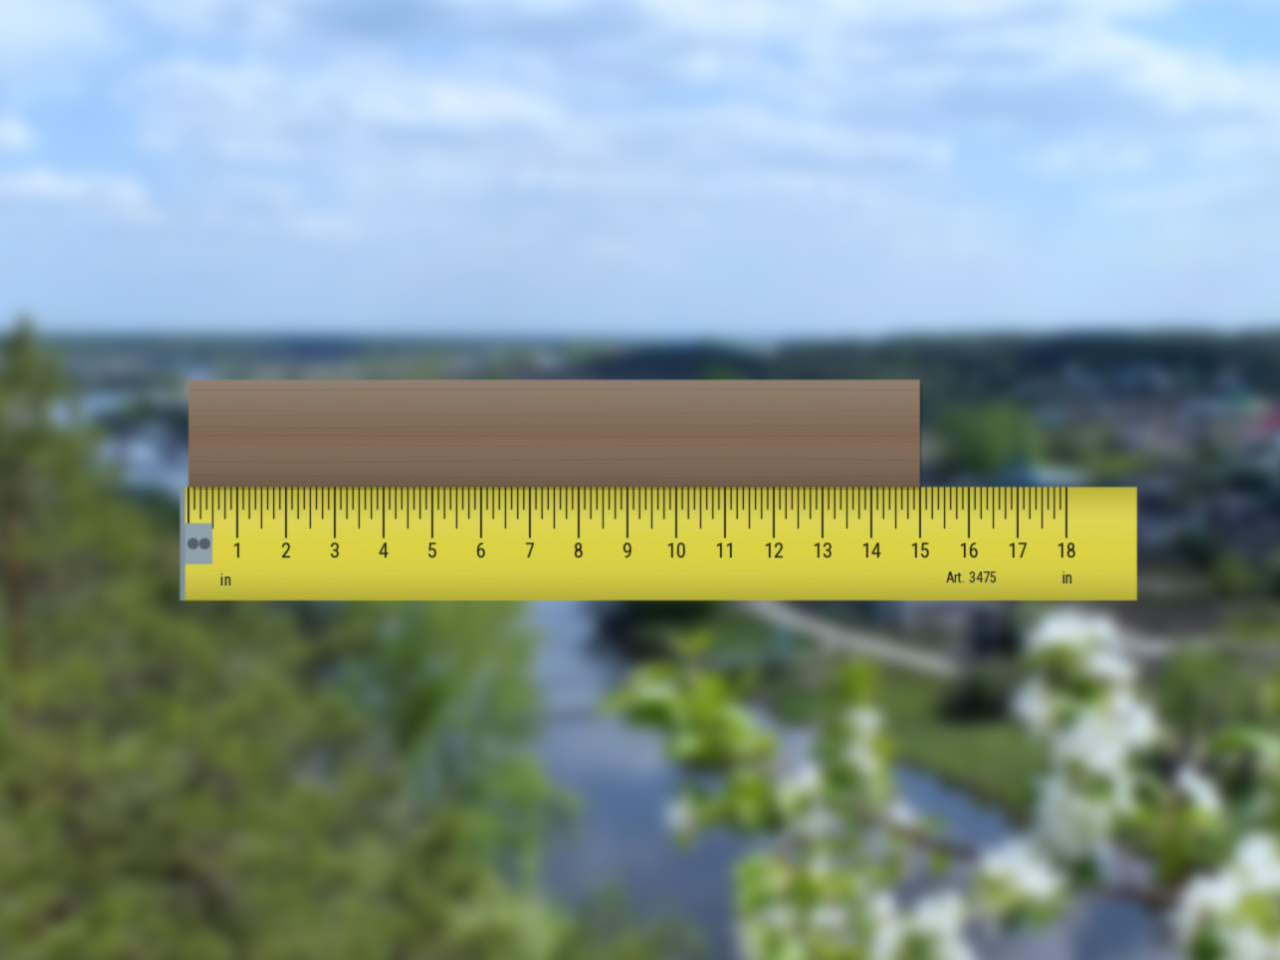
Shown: 15 in
